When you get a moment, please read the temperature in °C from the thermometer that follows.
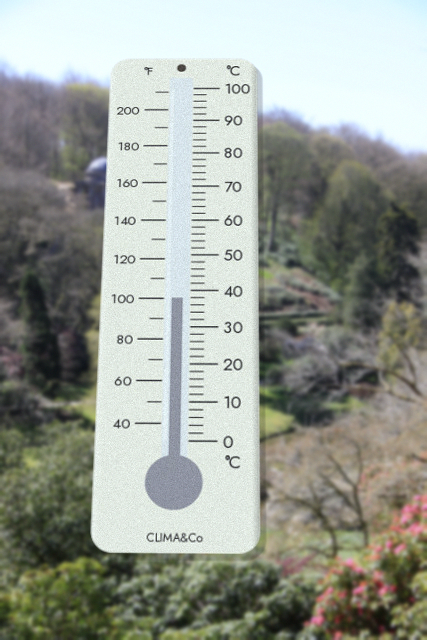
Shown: 38 °C
